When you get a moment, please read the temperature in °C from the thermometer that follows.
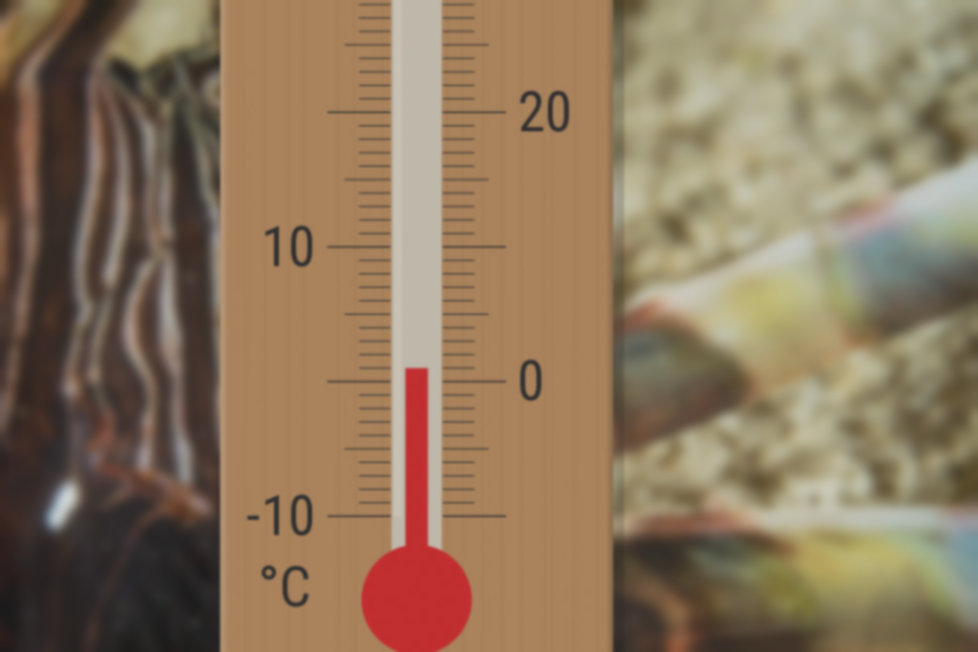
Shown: 1 °C
